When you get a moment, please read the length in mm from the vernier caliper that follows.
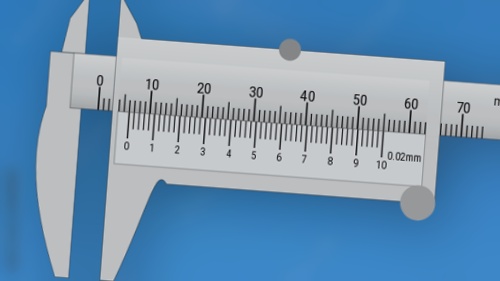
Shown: 6.0 mm
